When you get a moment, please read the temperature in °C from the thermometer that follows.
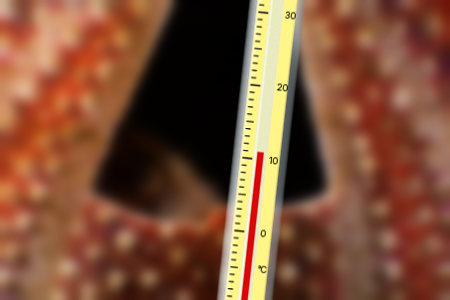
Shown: 11 °C
